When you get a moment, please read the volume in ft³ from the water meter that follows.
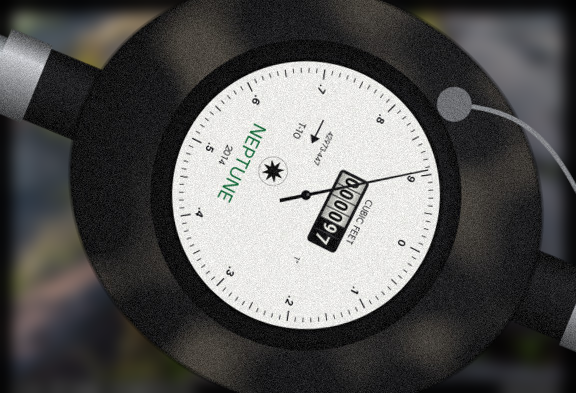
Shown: 96.89 ft³
